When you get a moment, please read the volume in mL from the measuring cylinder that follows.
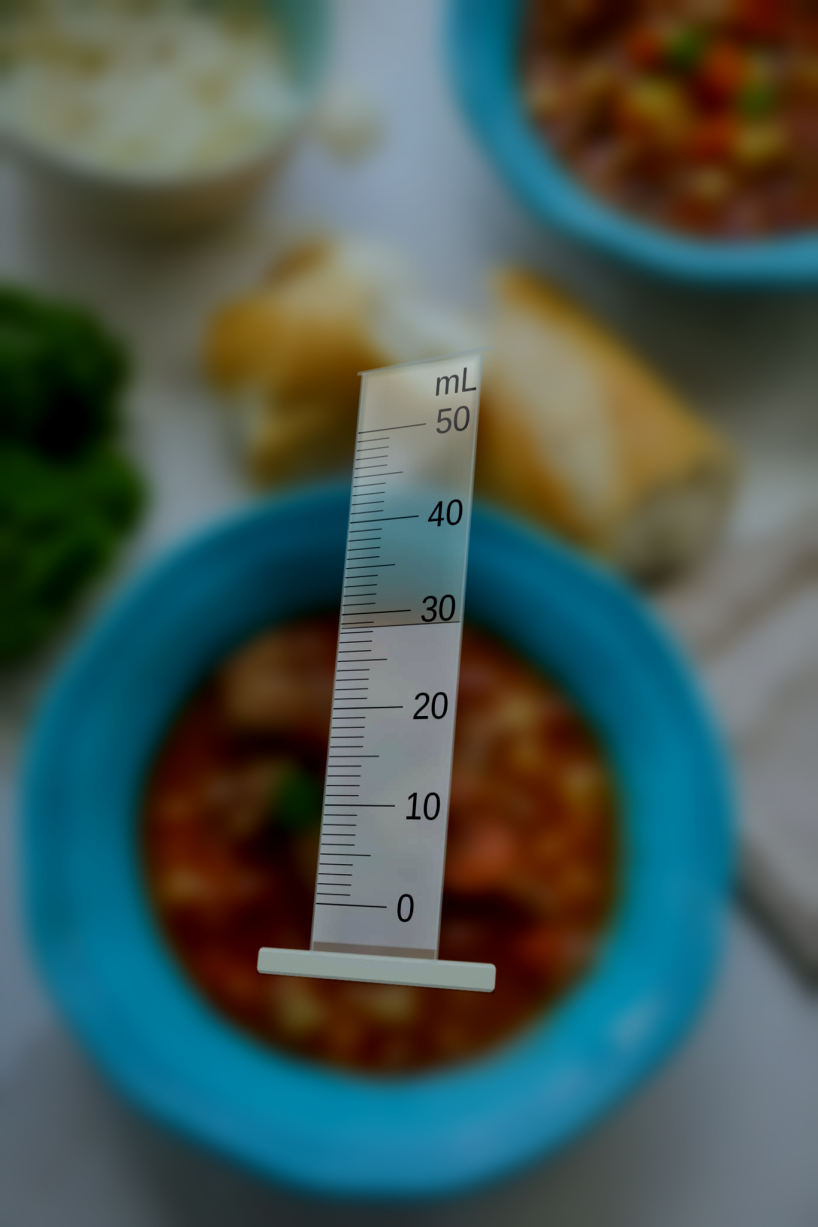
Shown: 28.5 mL
